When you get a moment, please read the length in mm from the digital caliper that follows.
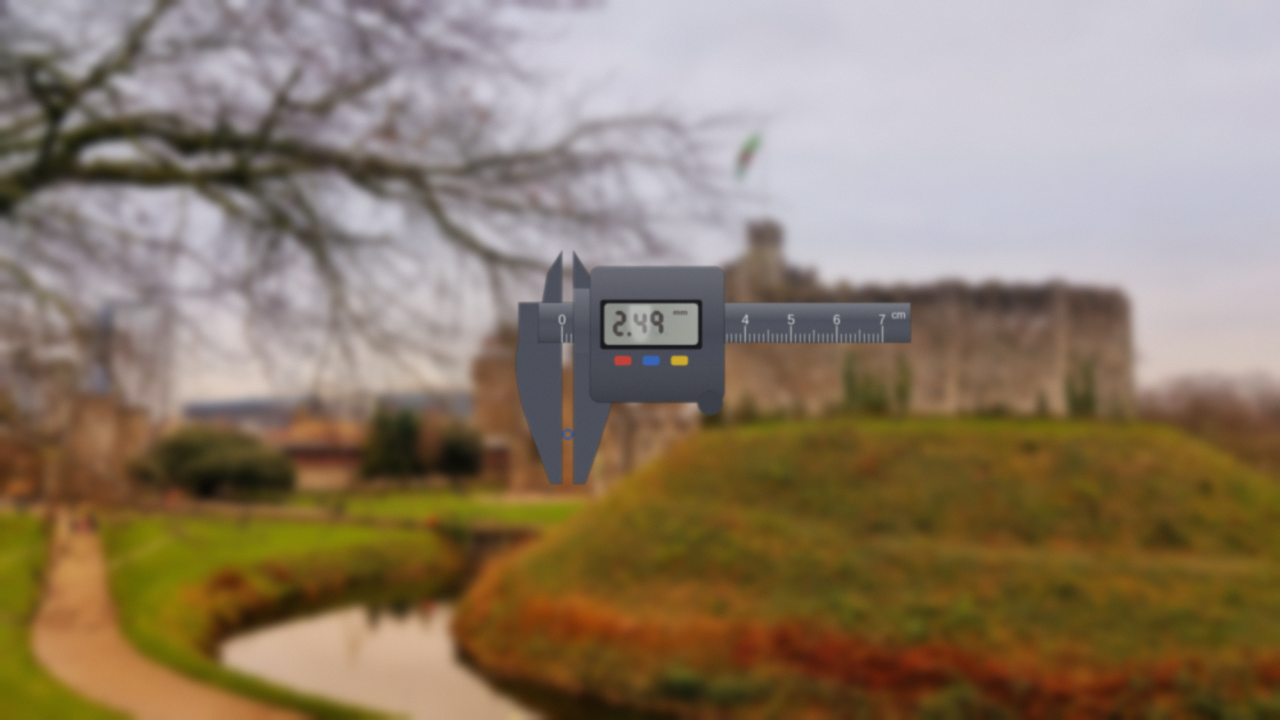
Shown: 2.49 mm
